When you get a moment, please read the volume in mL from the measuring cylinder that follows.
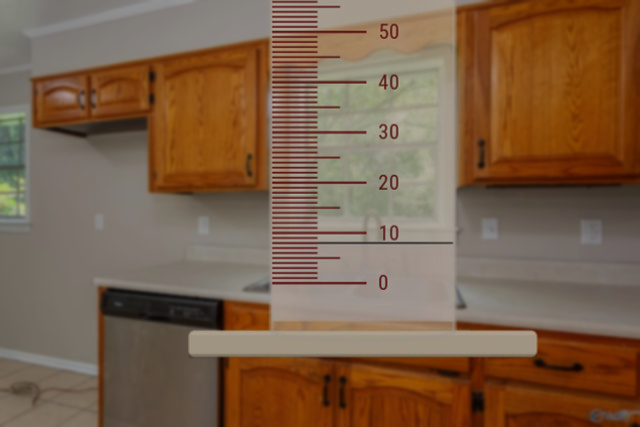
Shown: 8 mL
